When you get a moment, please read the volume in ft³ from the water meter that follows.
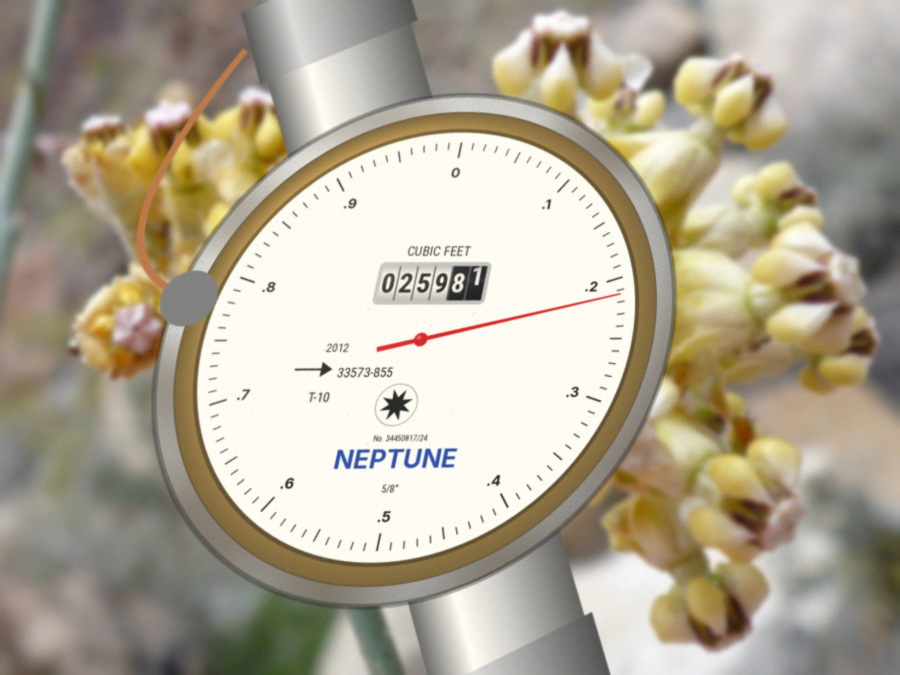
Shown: 25981.21 ft³
